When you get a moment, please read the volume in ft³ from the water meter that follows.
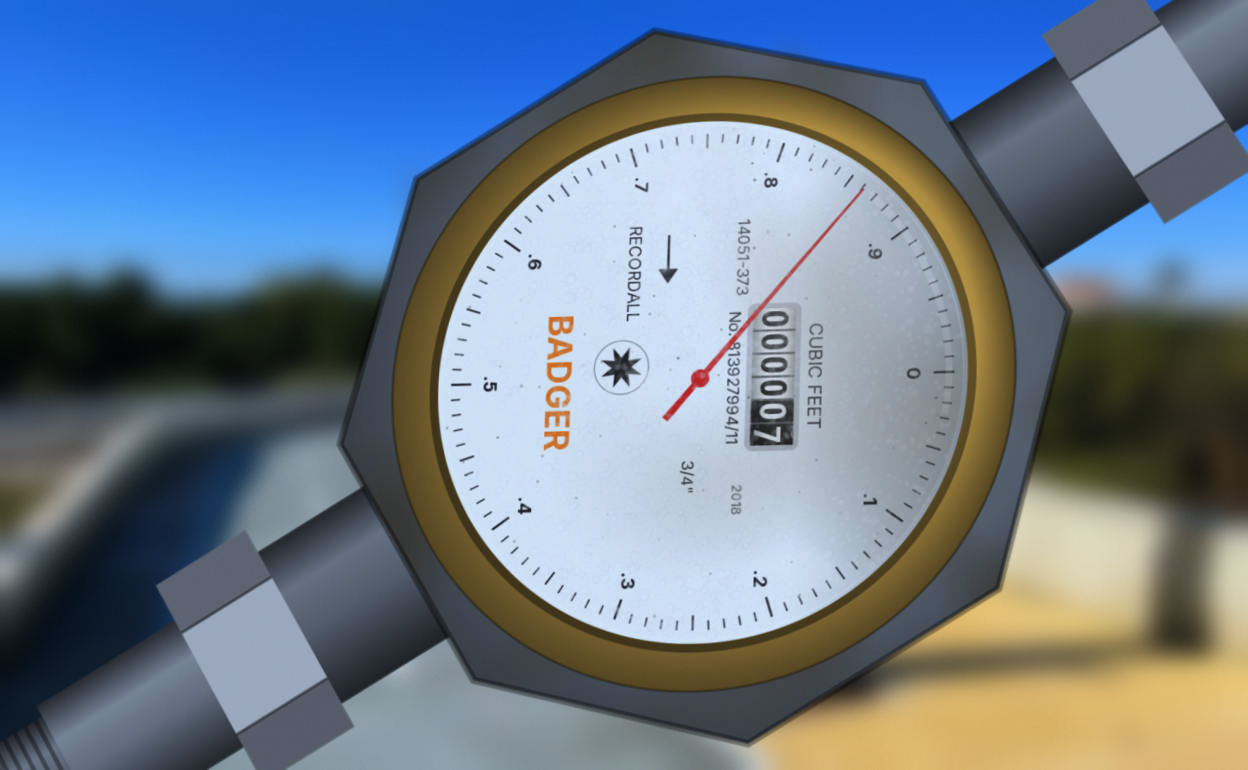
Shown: 6.86 ft³
